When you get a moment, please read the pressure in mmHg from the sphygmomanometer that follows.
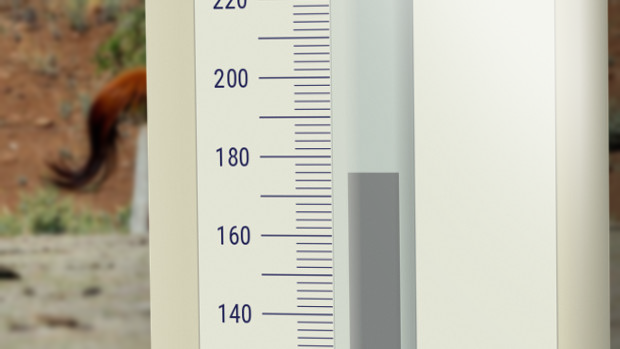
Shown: 176 mmHg
